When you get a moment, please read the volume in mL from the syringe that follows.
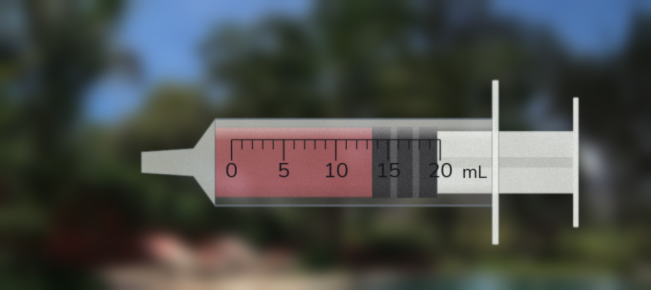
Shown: 13.5 mL
